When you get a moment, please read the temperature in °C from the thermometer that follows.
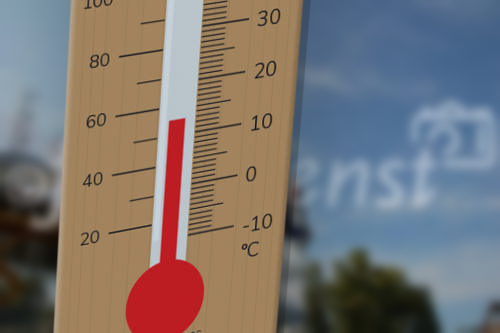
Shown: 13 °C
